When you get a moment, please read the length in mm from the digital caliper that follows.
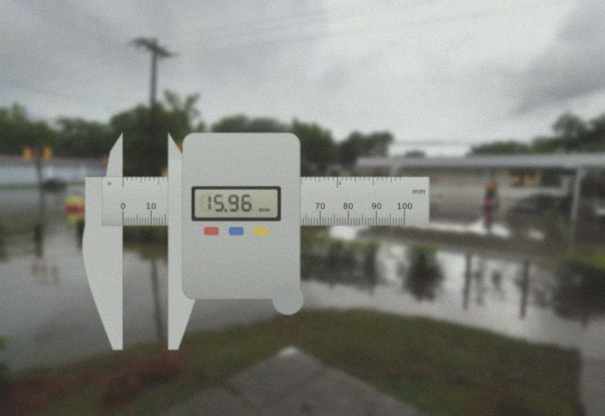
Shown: 15.96 mm
